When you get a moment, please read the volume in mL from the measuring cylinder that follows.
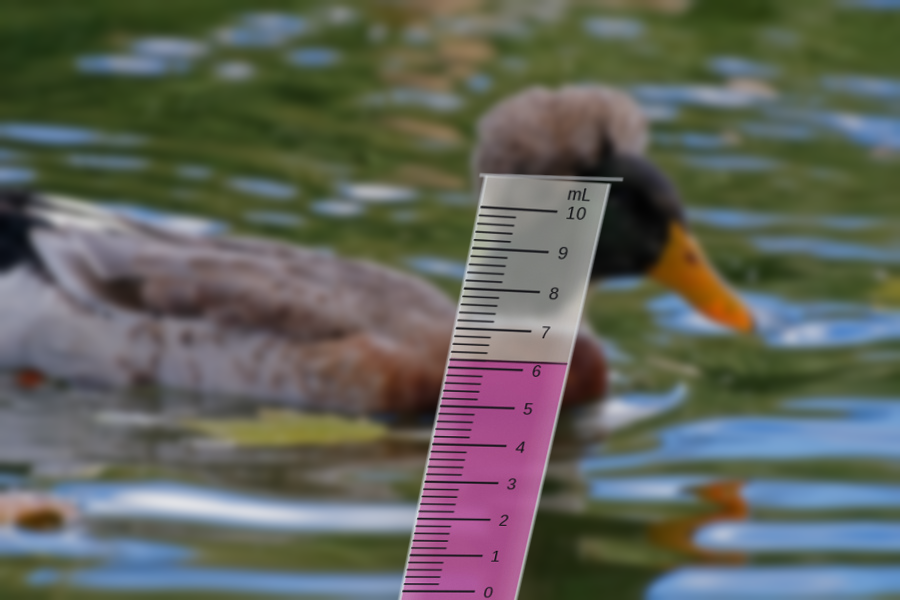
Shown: 6.2 mL
